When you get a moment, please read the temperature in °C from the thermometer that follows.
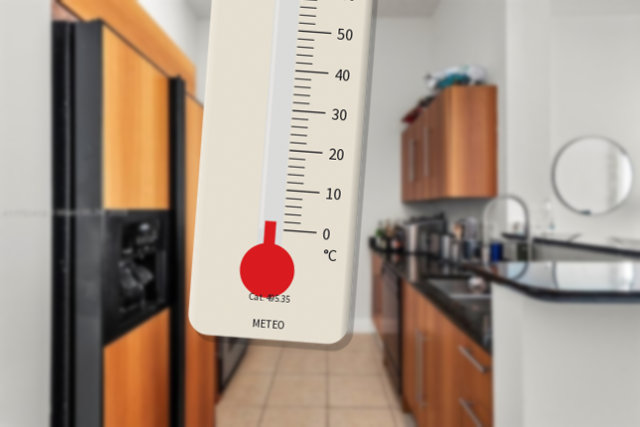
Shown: 2 °C
